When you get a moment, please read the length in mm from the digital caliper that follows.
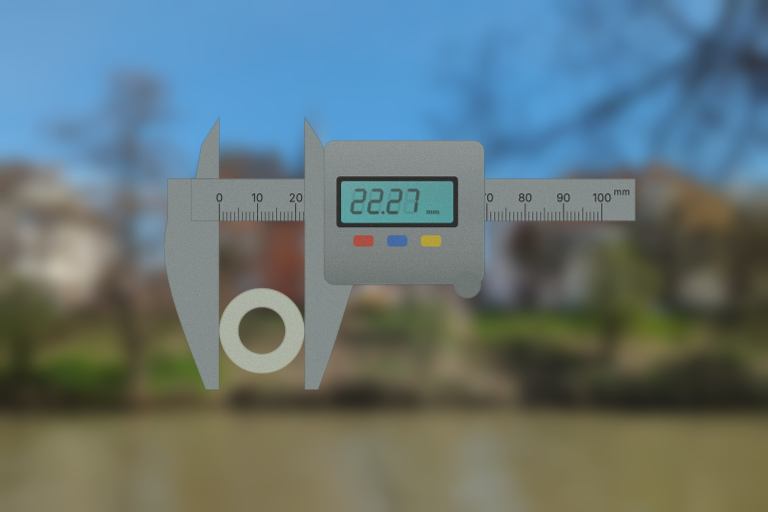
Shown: 22.27 mm
